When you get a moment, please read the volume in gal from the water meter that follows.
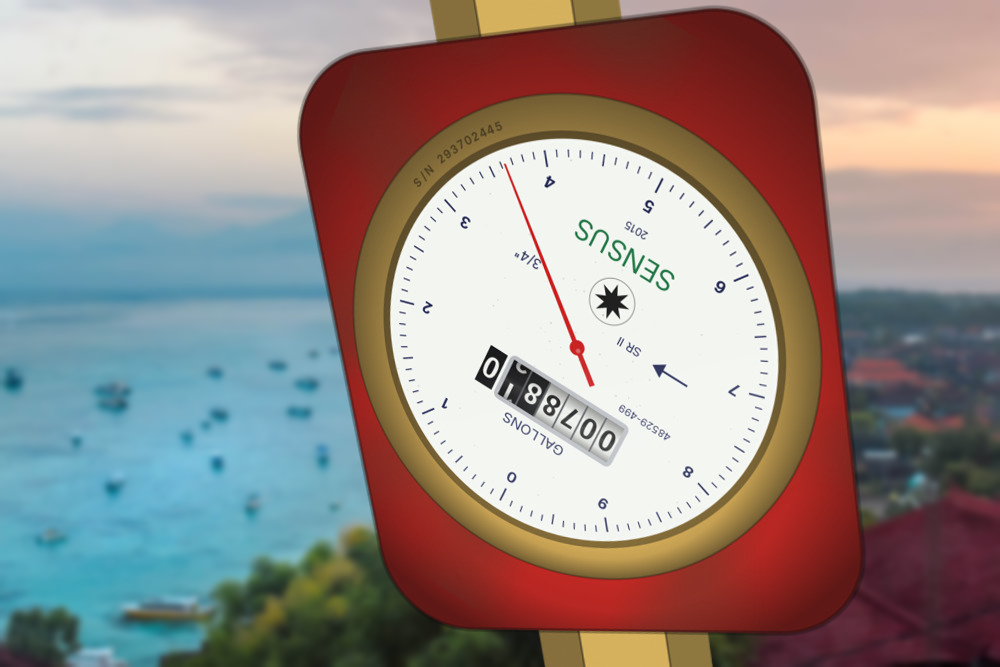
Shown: 78813.6 gal
